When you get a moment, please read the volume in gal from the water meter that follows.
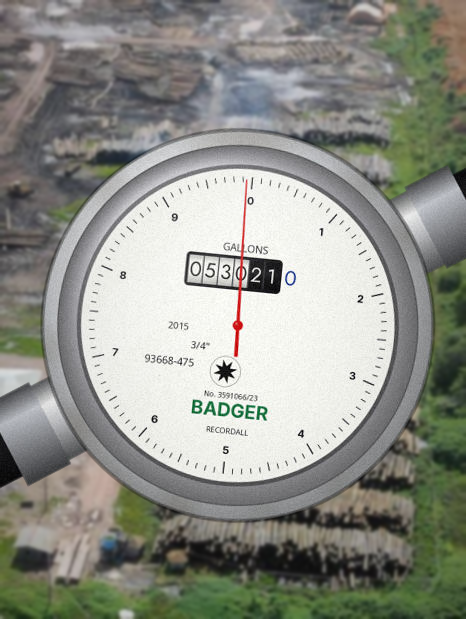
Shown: 530209.9 gal
